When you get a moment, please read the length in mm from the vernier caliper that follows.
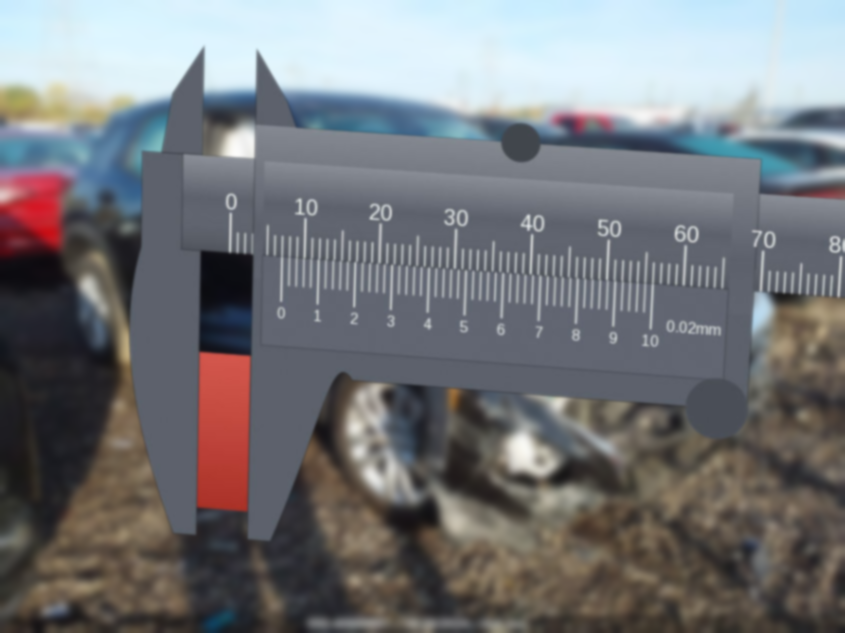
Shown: 7.0 mm
